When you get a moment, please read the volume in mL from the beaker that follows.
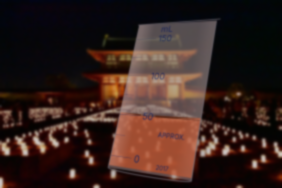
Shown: 50 mL
